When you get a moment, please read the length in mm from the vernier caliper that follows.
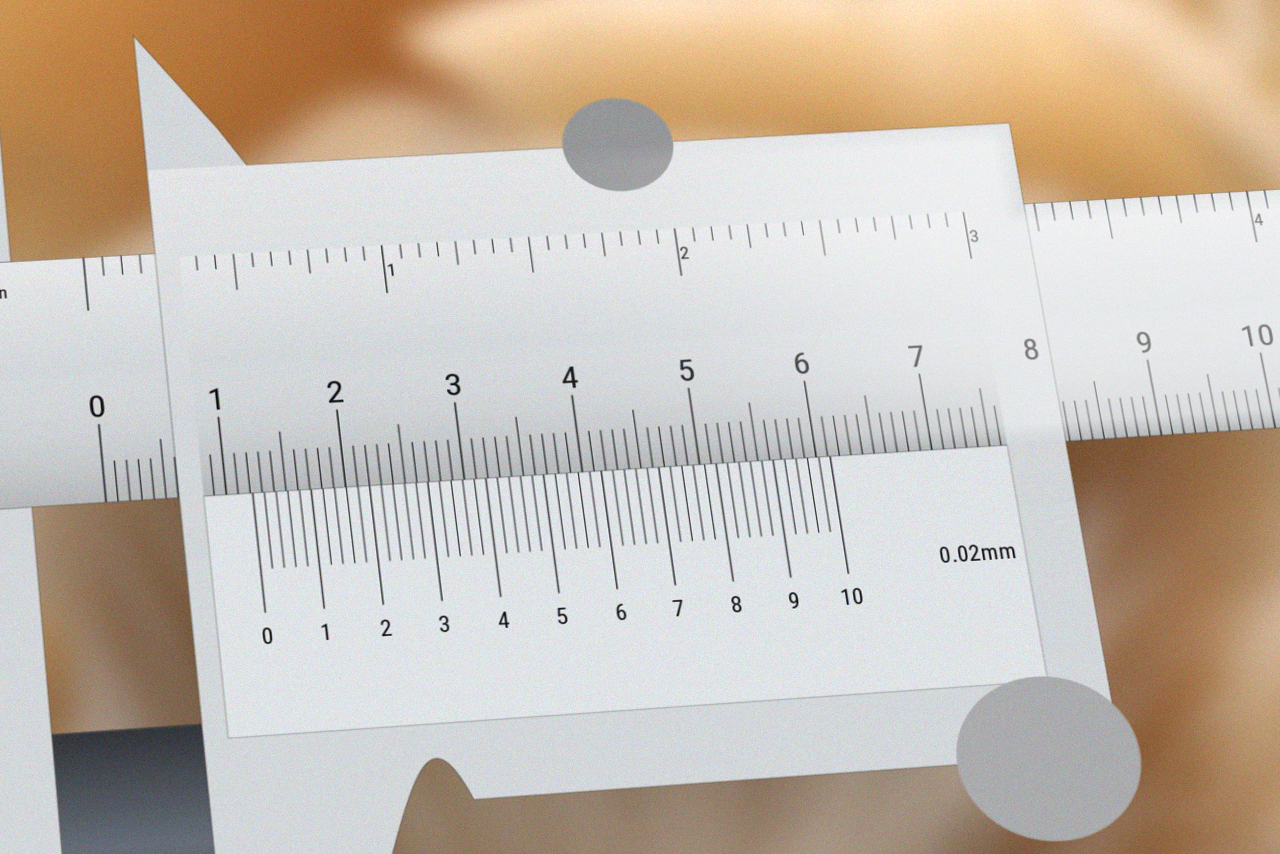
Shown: 12.2 mm
